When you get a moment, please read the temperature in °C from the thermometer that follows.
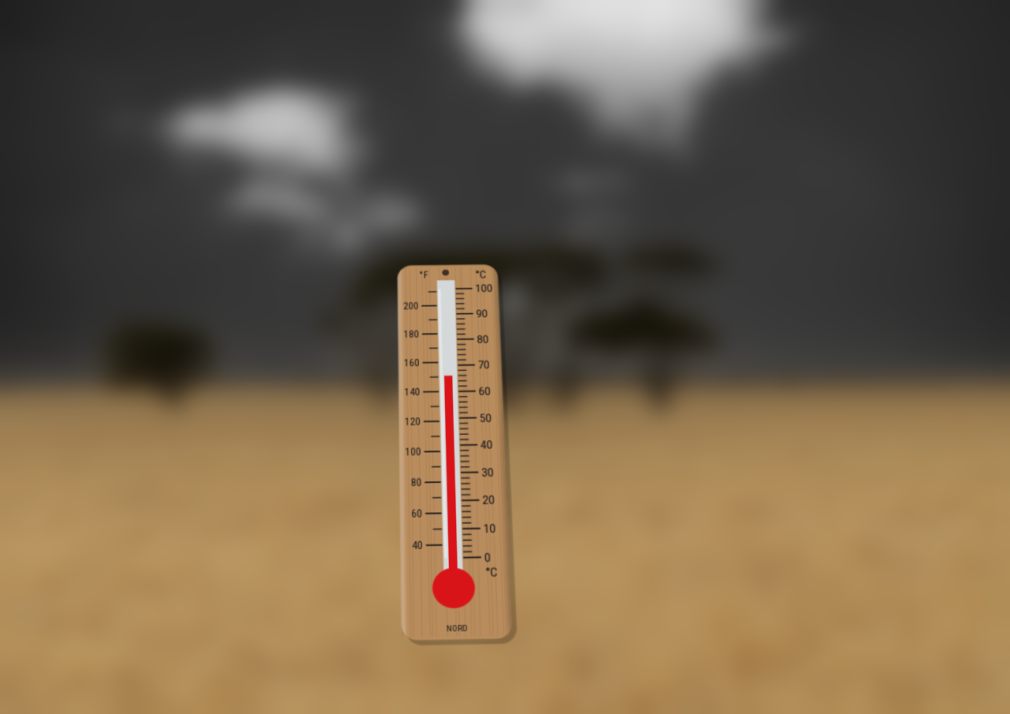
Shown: 66 °C
